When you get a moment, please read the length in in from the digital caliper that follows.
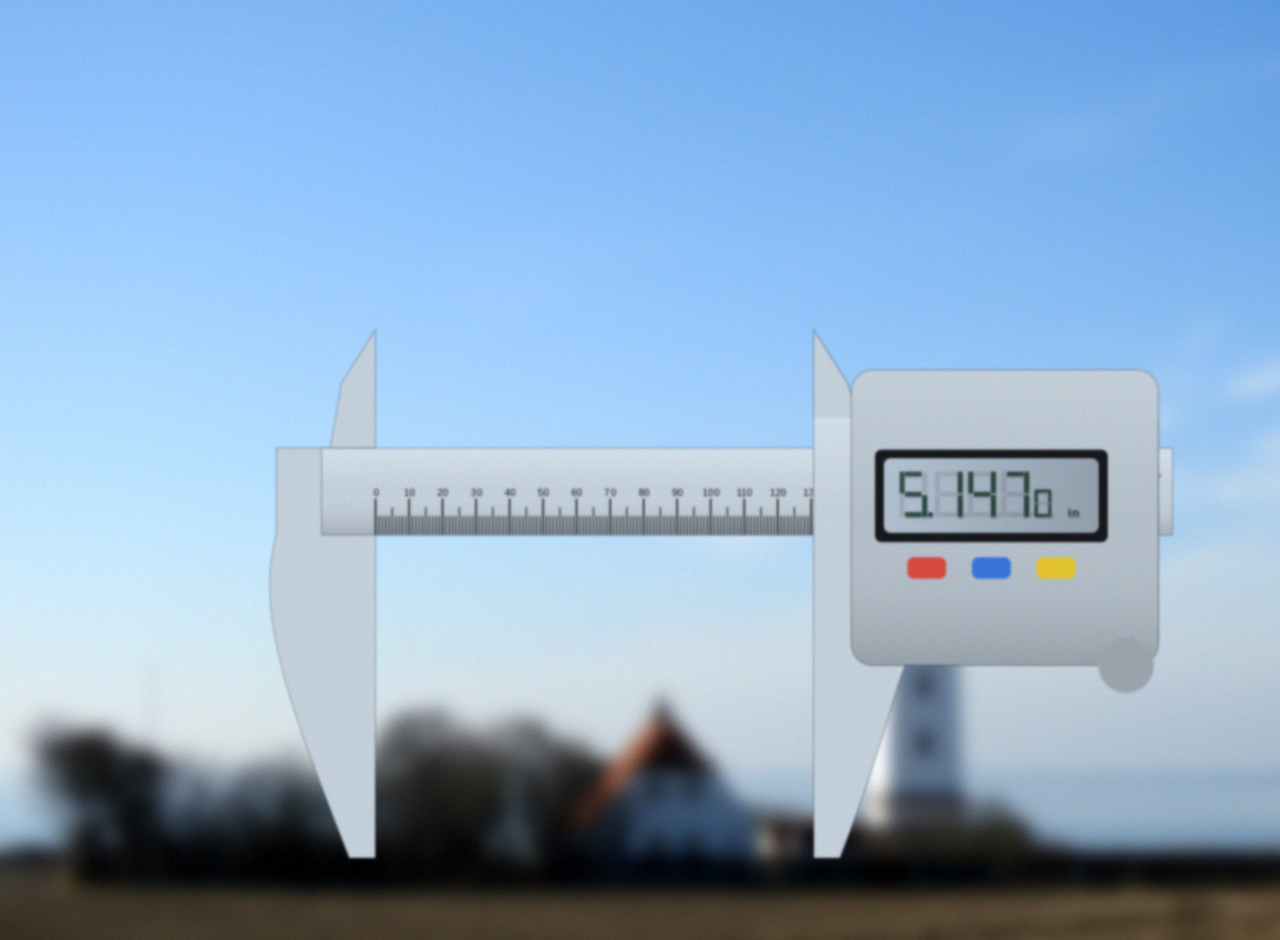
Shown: 5.1470 in
